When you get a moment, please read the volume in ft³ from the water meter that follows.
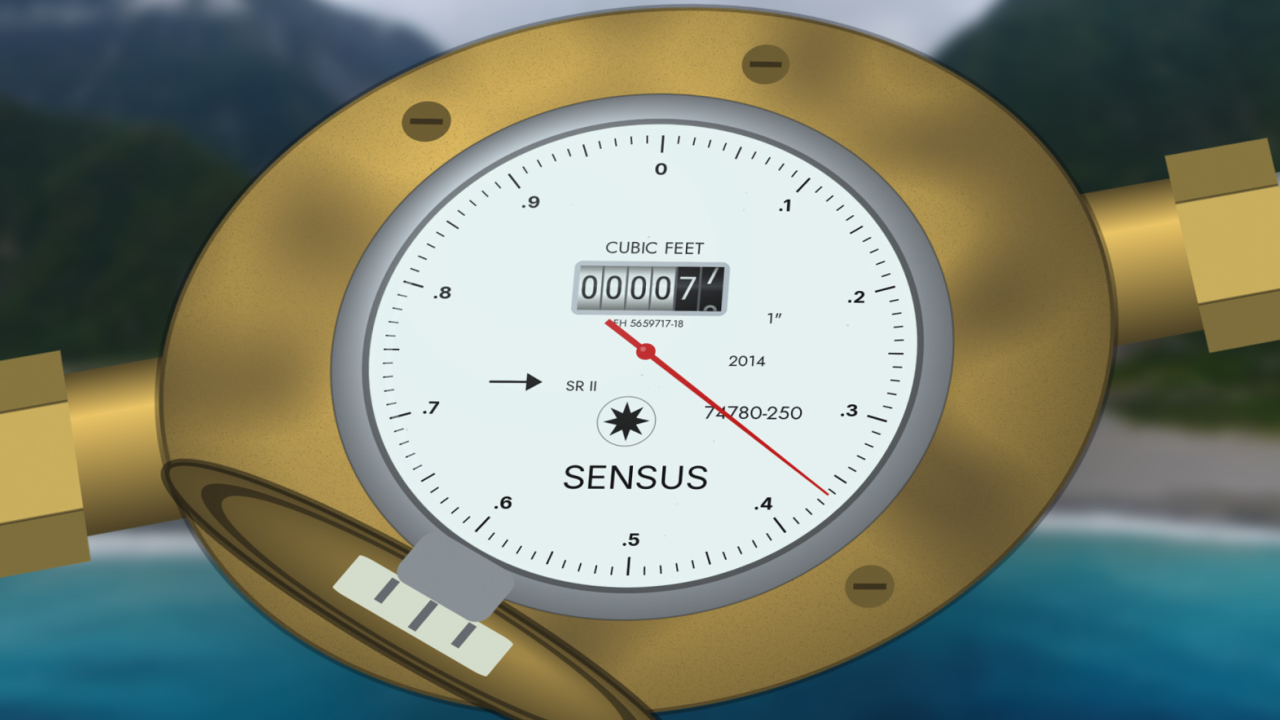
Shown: 77.36 ft³
